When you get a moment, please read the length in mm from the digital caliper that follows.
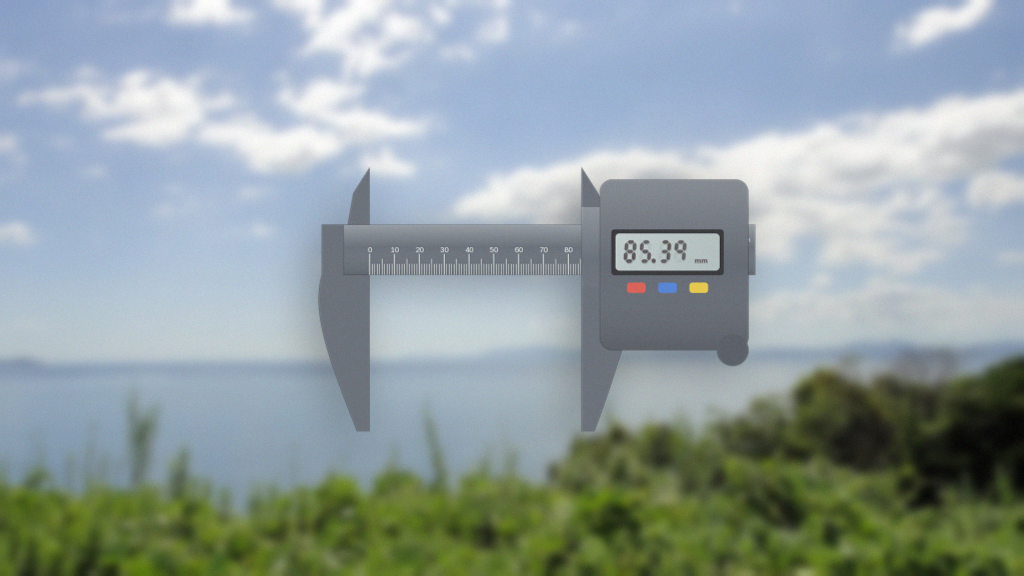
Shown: 85.39 mm
